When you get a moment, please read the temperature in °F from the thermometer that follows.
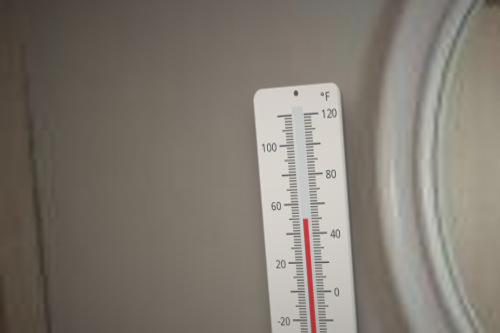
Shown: 50 °F
